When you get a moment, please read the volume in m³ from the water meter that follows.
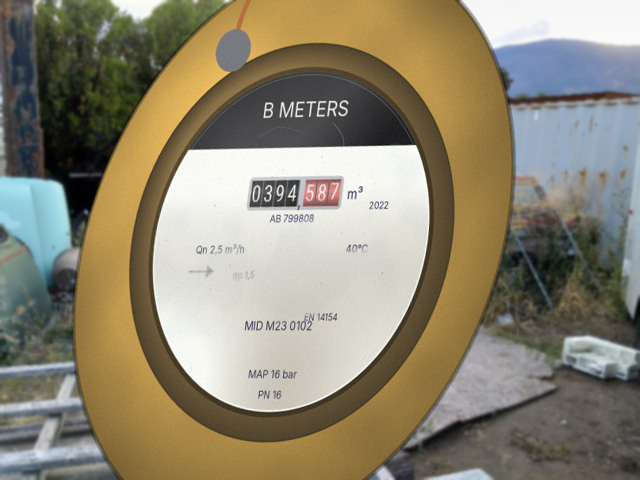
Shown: 394.587 m³
